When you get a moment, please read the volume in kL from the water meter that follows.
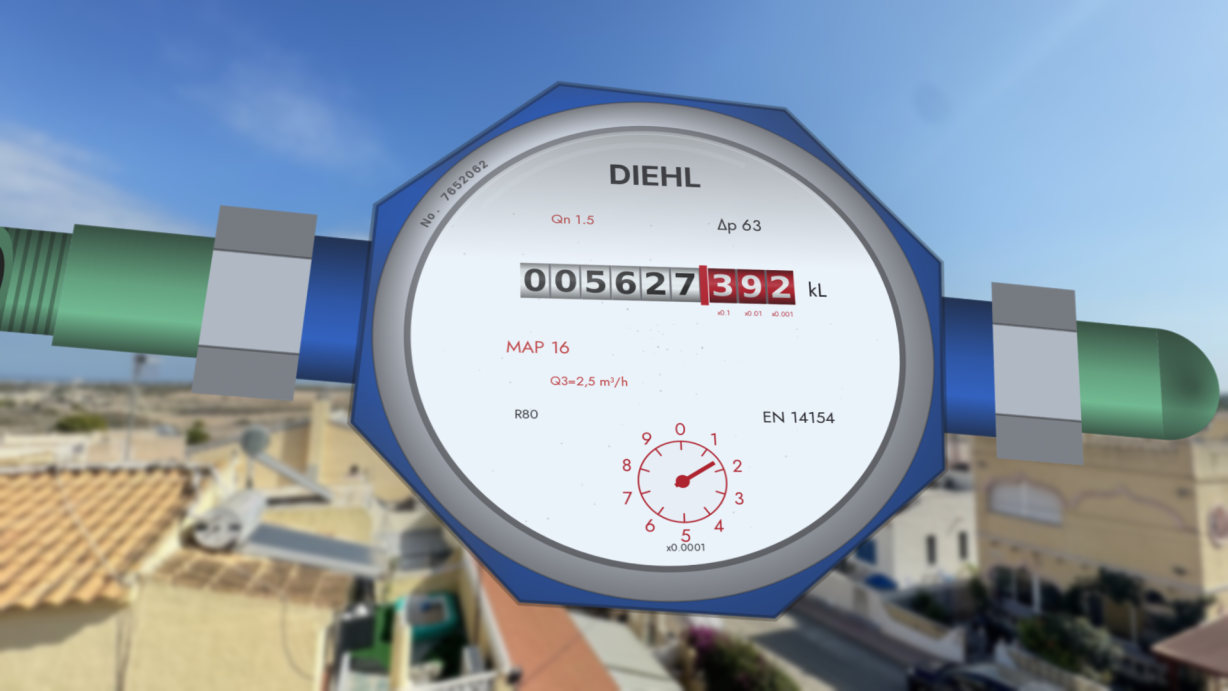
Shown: 5627.3921 kL
